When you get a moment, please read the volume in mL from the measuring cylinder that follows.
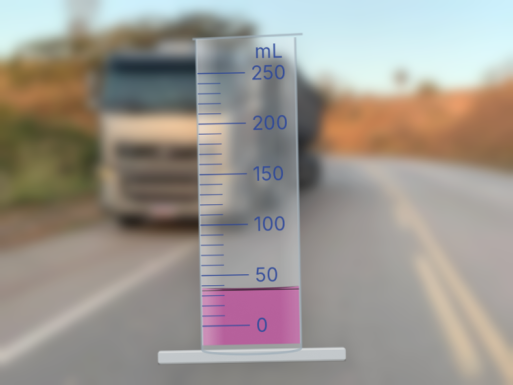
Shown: 35 mL
